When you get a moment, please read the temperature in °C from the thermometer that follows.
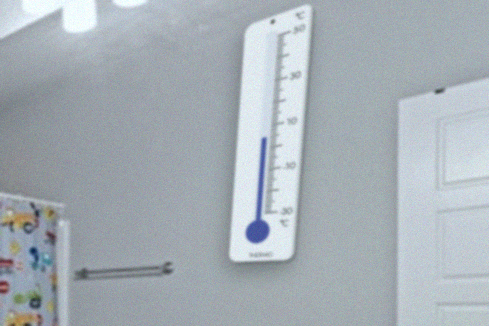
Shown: 5 °C
